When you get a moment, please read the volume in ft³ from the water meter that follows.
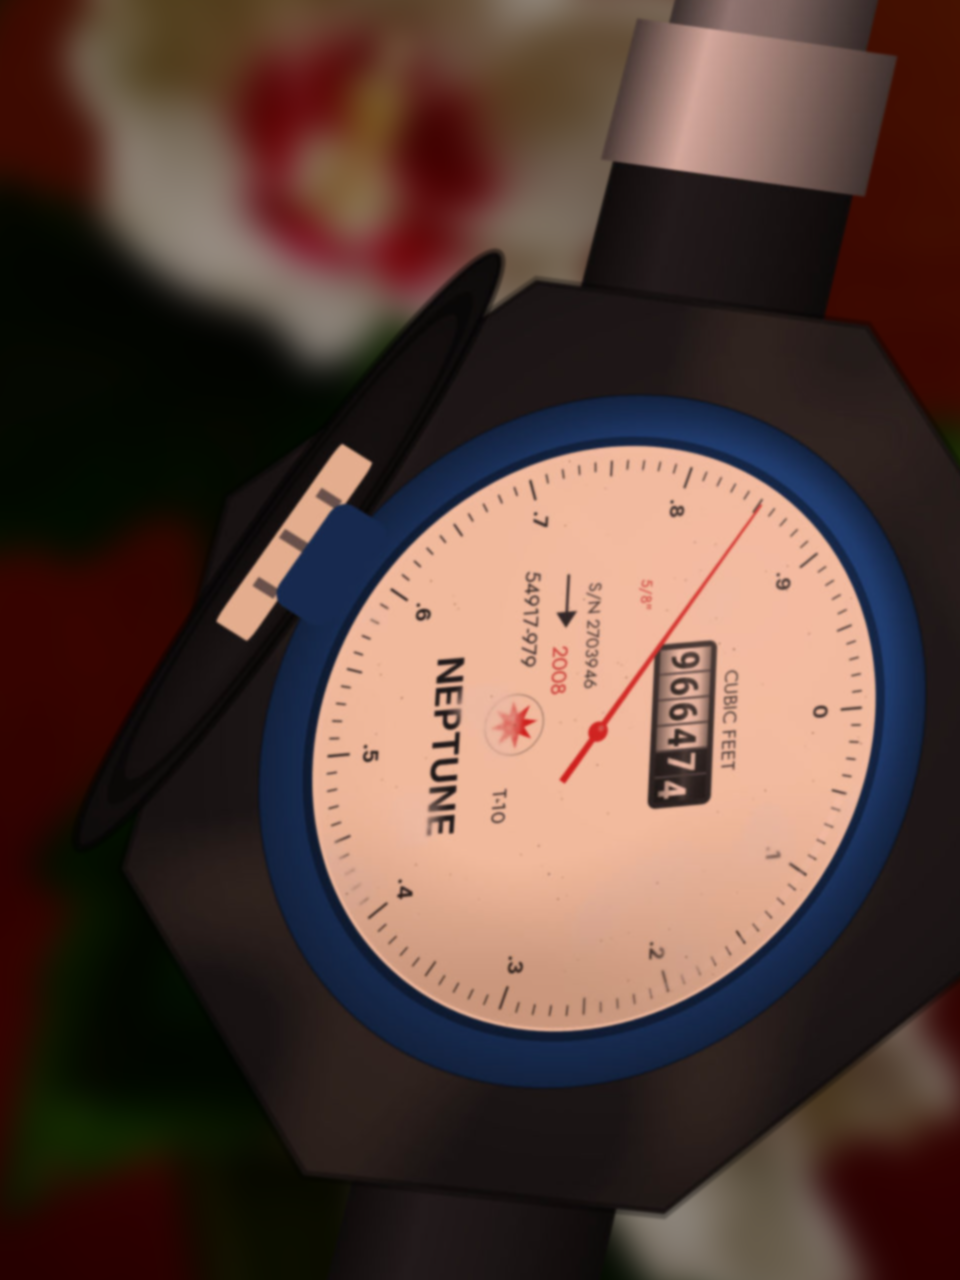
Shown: 966473.85 ft³
